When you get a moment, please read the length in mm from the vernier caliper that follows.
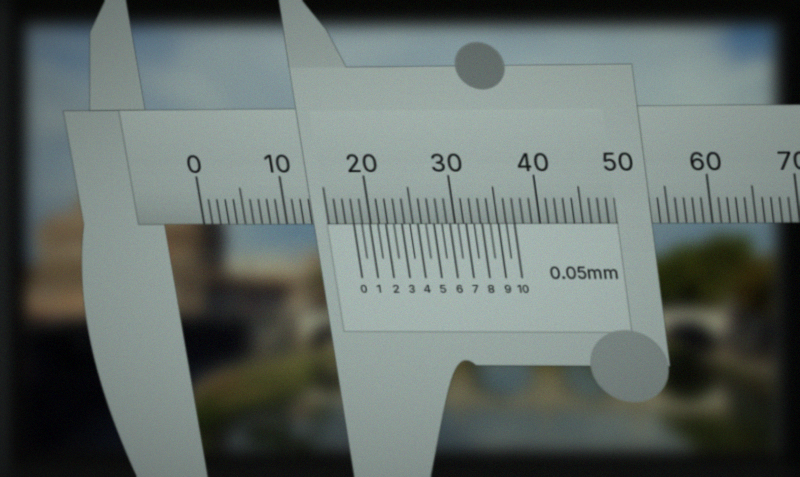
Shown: 18.0 mm
